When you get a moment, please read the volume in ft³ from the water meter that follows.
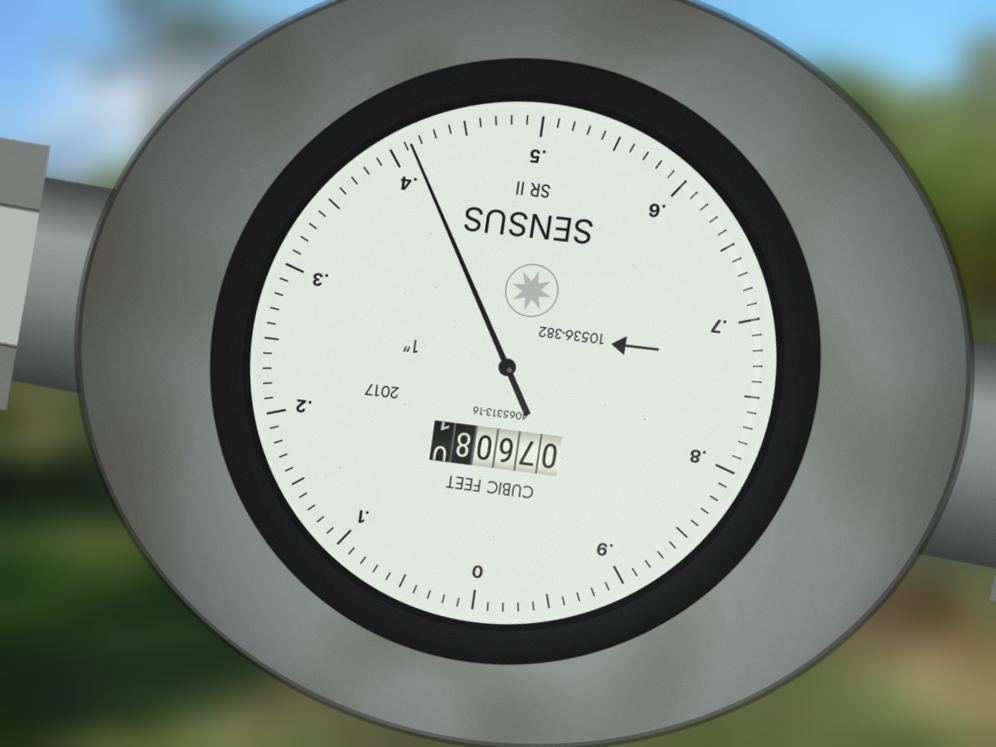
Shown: 76080.41 ft³
